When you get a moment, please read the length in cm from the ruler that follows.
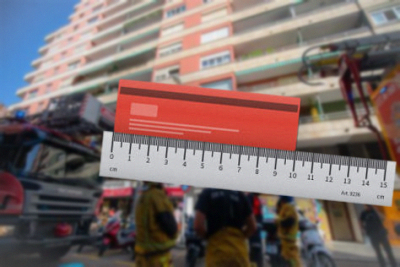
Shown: 10 cm
